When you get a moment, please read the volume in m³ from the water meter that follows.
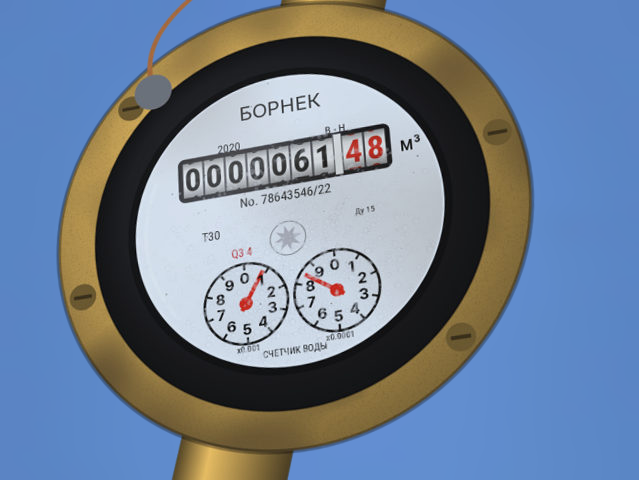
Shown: 61.4808 m³
